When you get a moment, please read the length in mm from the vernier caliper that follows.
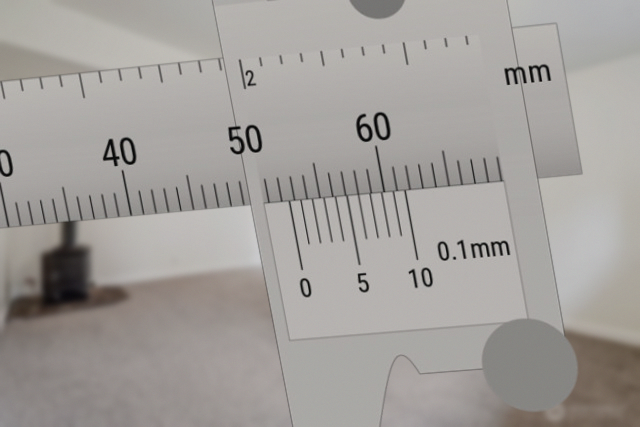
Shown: 52.6 mm
